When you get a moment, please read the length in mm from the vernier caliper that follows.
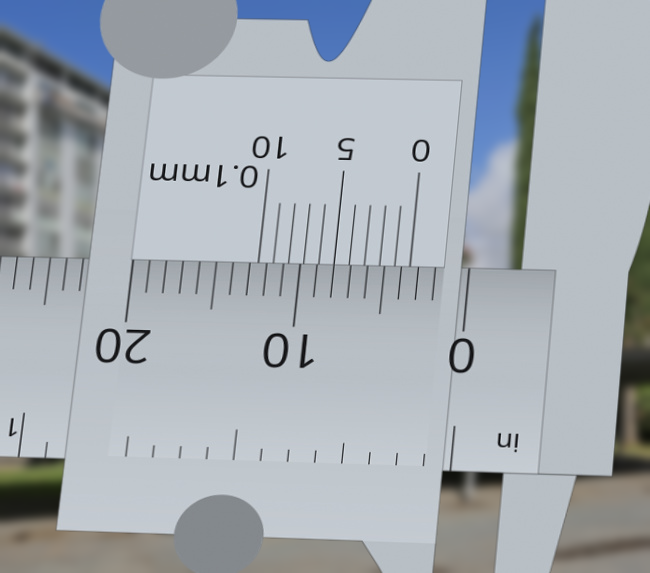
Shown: 3.5 mm
